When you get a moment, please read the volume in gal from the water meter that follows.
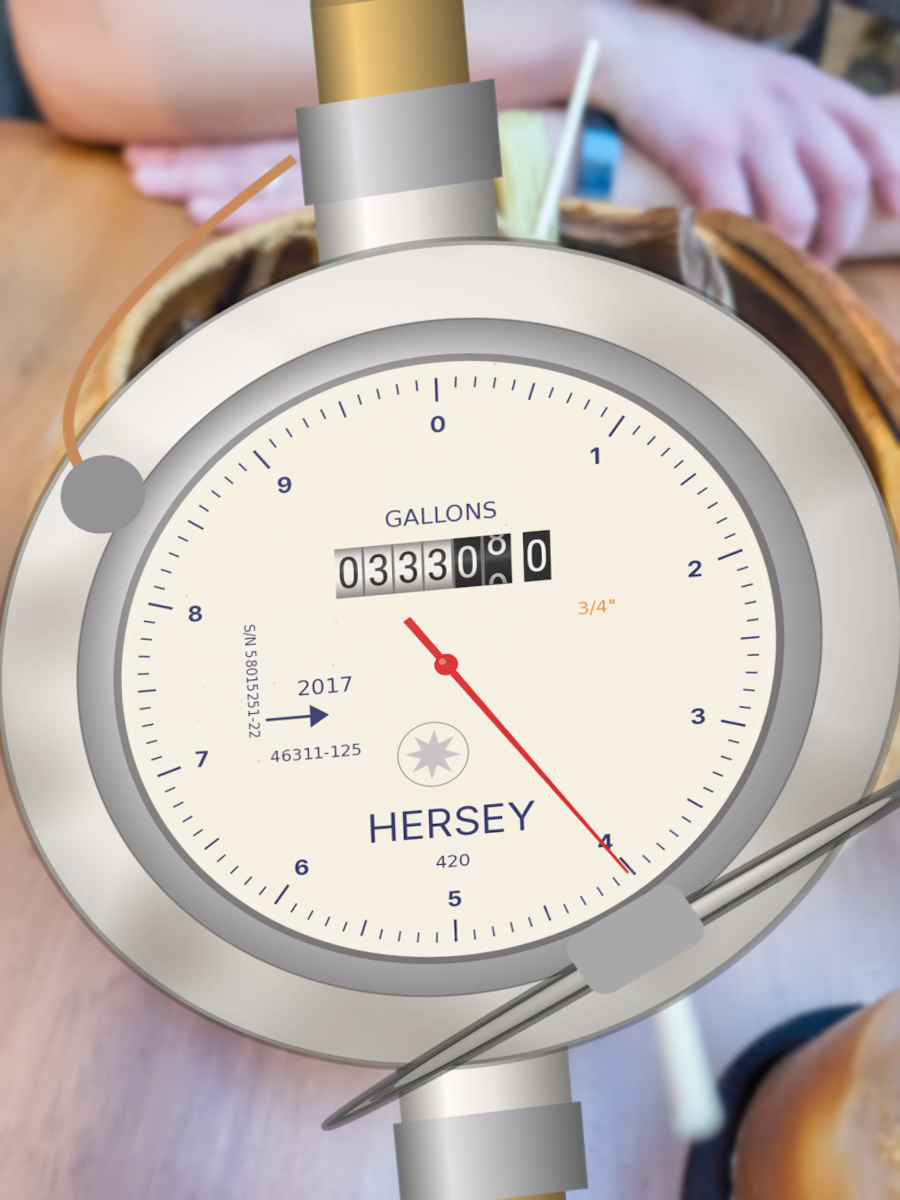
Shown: 333084.0 gal
